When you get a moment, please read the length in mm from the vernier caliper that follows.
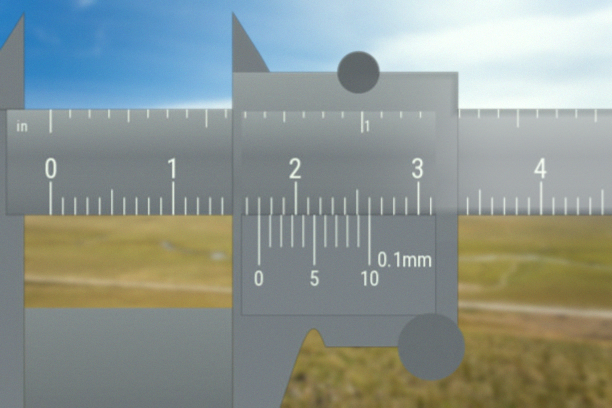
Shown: 17.0 mm
